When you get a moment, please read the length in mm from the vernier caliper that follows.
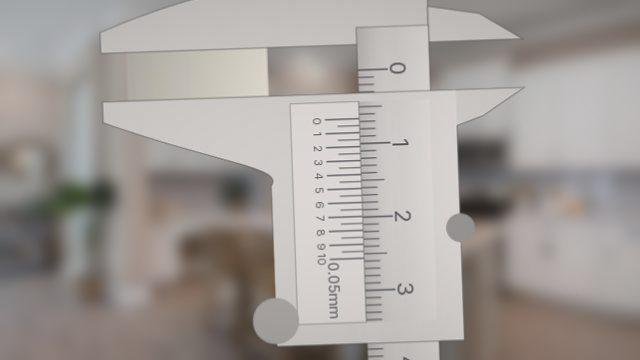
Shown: 6.6 mm
